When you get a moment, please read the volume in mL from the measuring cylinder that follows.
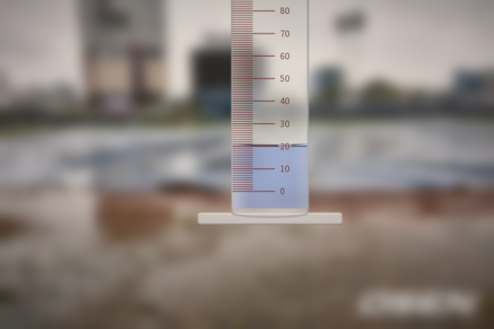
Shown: 20 mL
